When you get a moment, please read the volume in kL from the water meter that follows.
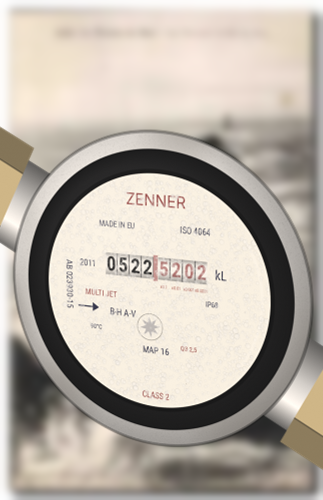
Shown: 522.5202 kL
